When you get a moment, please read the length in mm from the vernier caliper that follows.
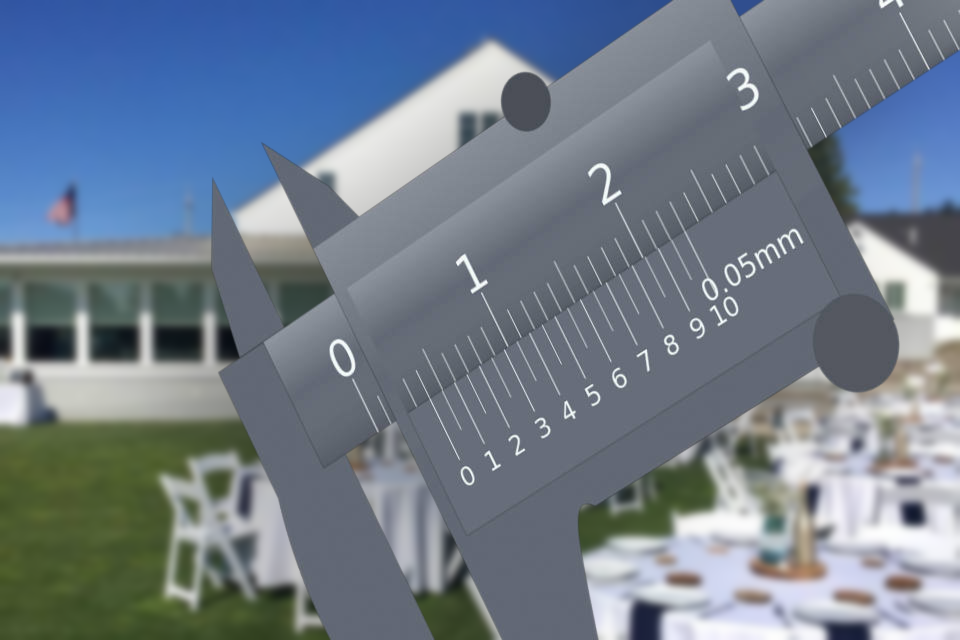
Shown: 4.0 mm
